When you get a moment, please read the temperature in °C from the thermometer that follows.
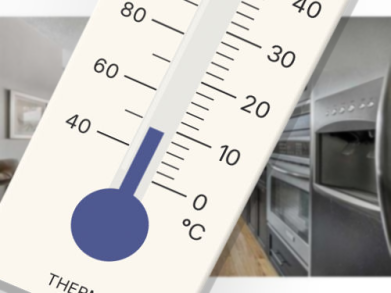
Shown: 9 °C
